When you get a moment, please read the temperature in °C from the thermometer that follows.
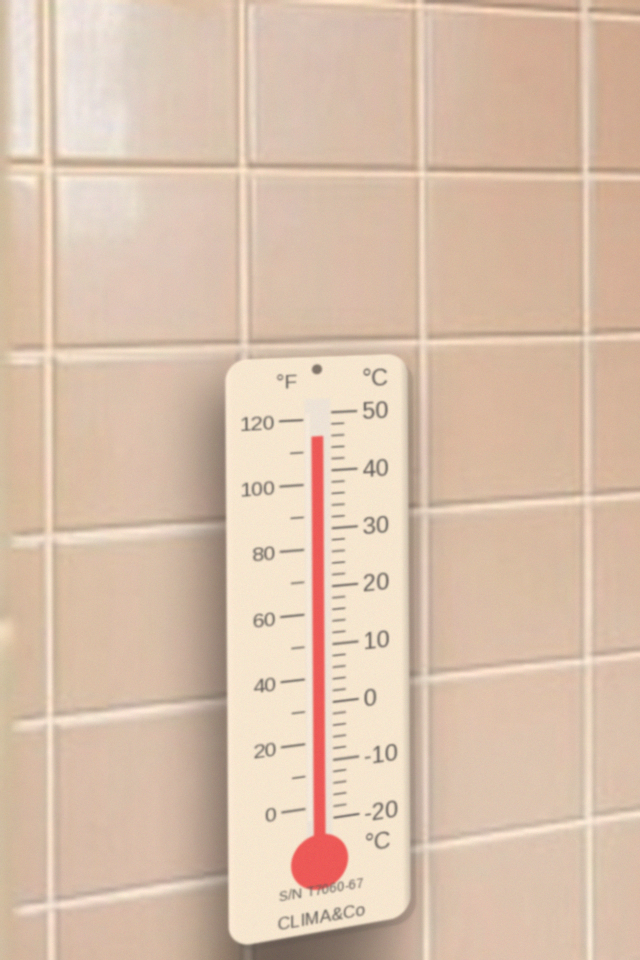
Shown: 46 °C
